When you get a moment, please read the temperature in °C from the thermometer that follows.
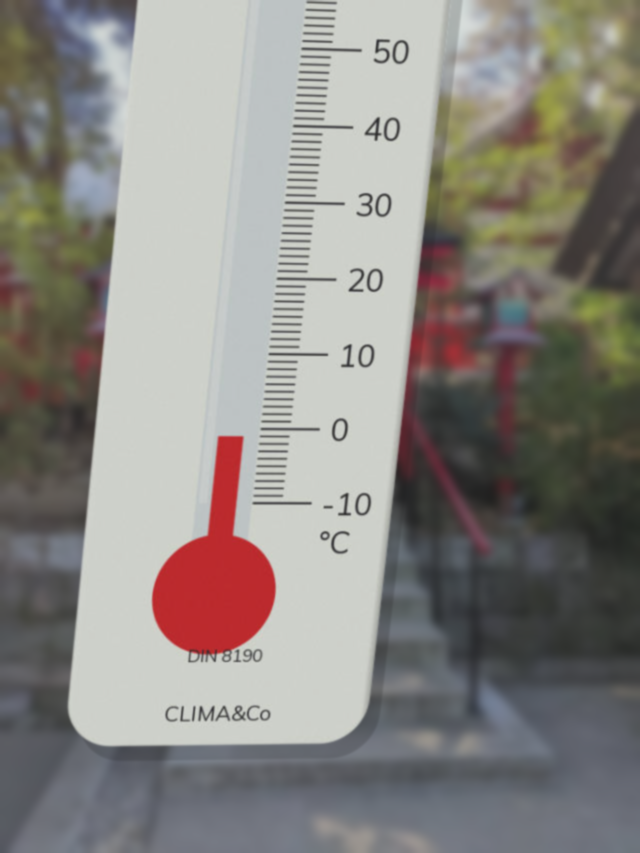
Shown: -1 °C
